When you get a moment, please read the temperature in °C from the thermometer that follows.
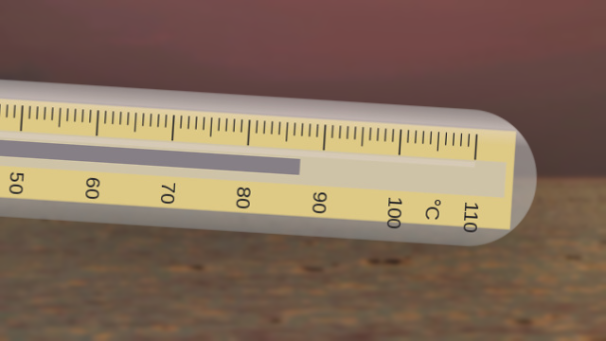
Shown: 87 °C
